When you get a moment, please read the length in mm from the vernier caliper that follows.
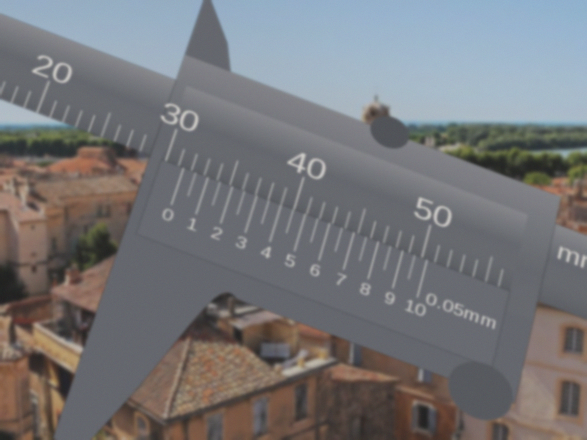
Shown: 31.4 mm
